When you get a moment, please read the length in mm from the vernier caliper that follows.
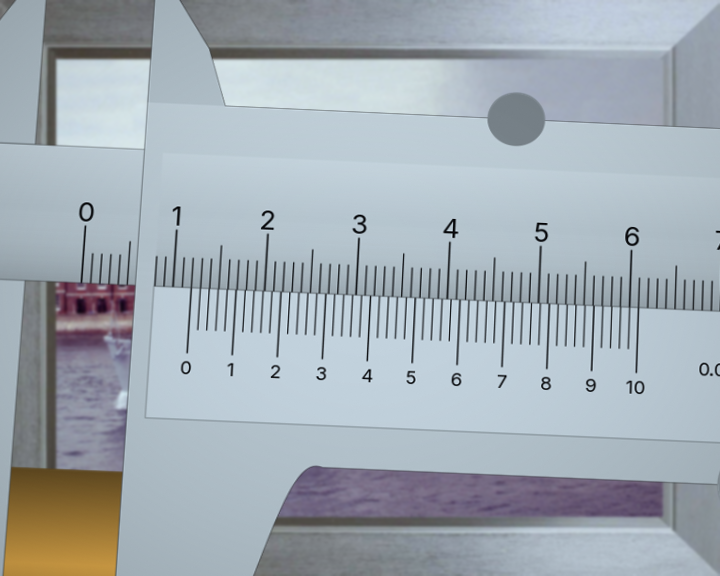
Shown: 12.0 mm
